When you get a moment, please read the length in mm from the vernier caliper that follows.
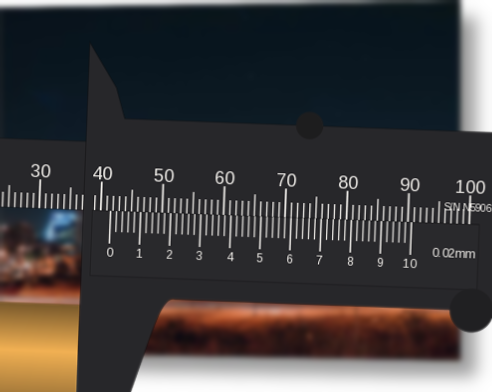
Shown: 41.6 mm
